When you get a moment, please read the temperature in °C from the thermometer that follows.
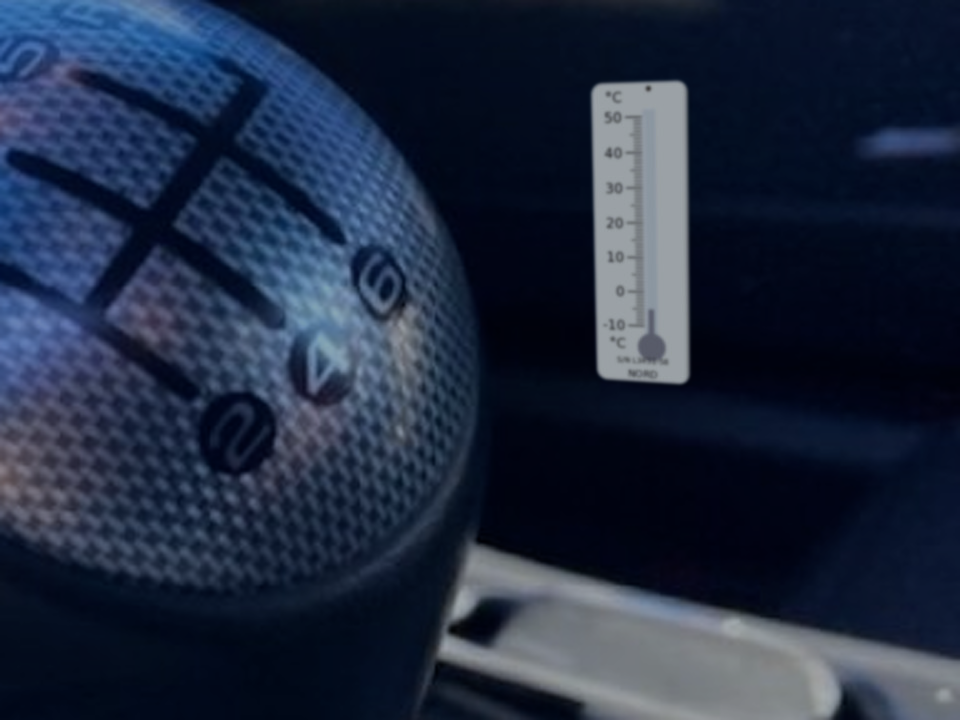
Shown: -5 °C
